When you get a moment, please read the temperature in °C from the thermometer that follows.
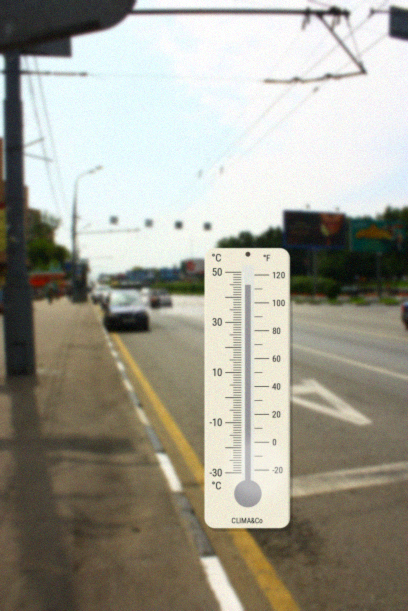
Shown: 45 °C
